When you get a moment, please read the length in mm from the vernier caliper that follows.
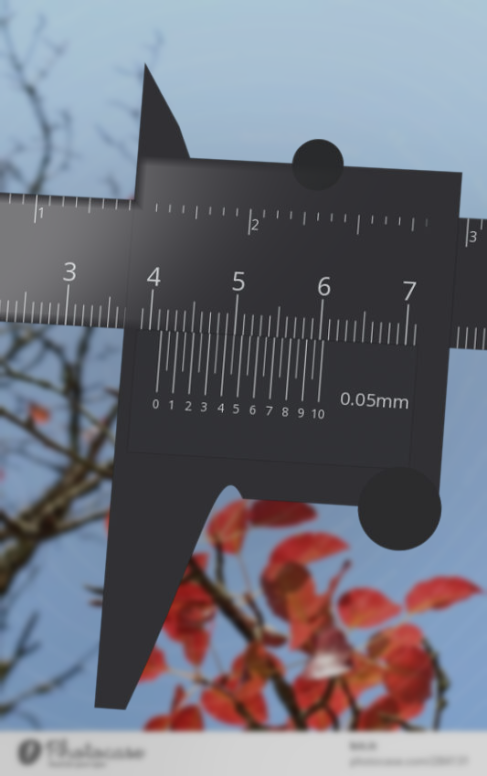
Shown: 41.4 mm
